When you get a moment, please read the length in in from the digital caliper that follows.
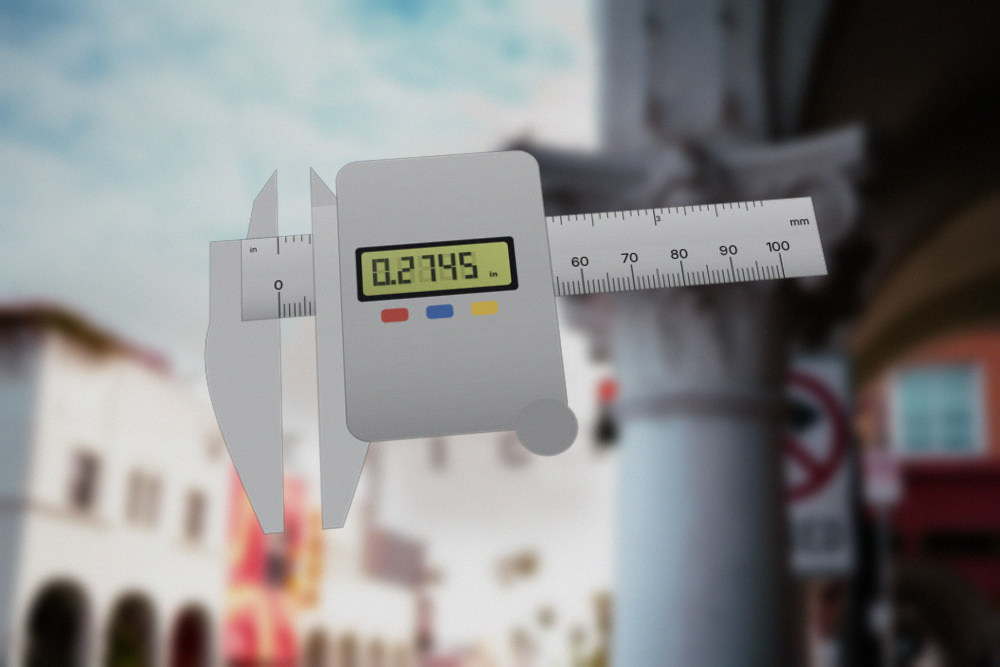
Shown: 0.2745 in
